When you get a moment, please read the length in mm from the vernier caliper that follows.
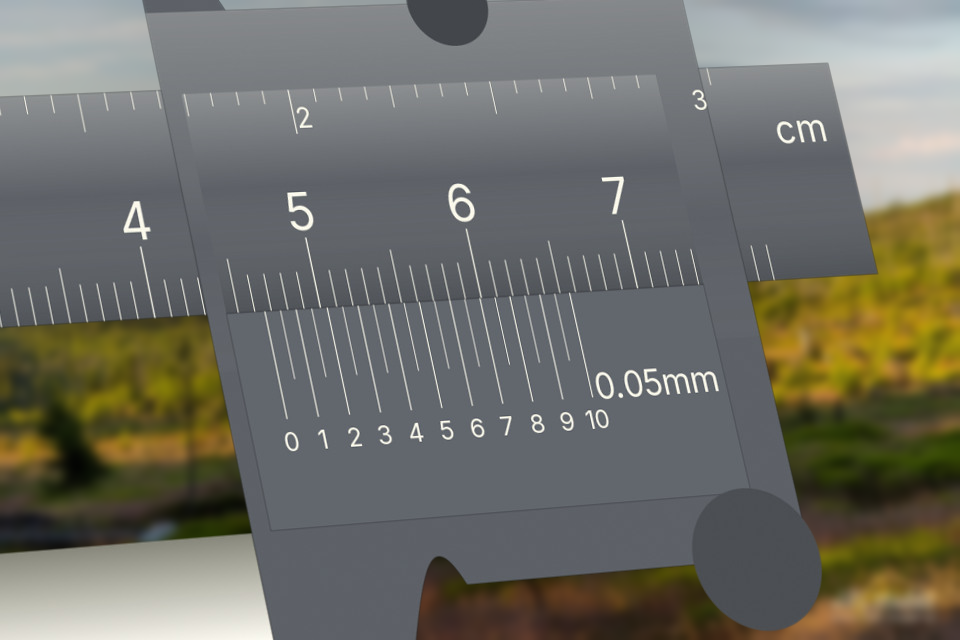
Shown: 46.6 mm
